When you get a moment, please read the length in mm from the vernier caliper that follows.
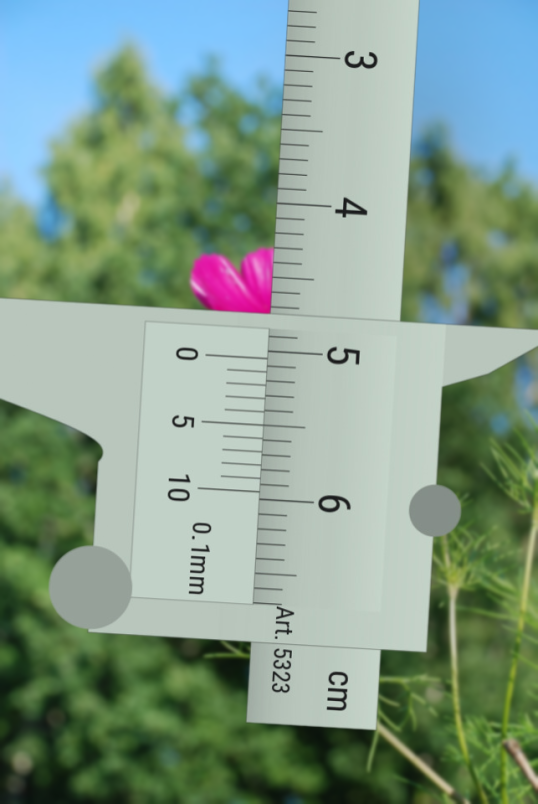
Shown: 50.5 mm
